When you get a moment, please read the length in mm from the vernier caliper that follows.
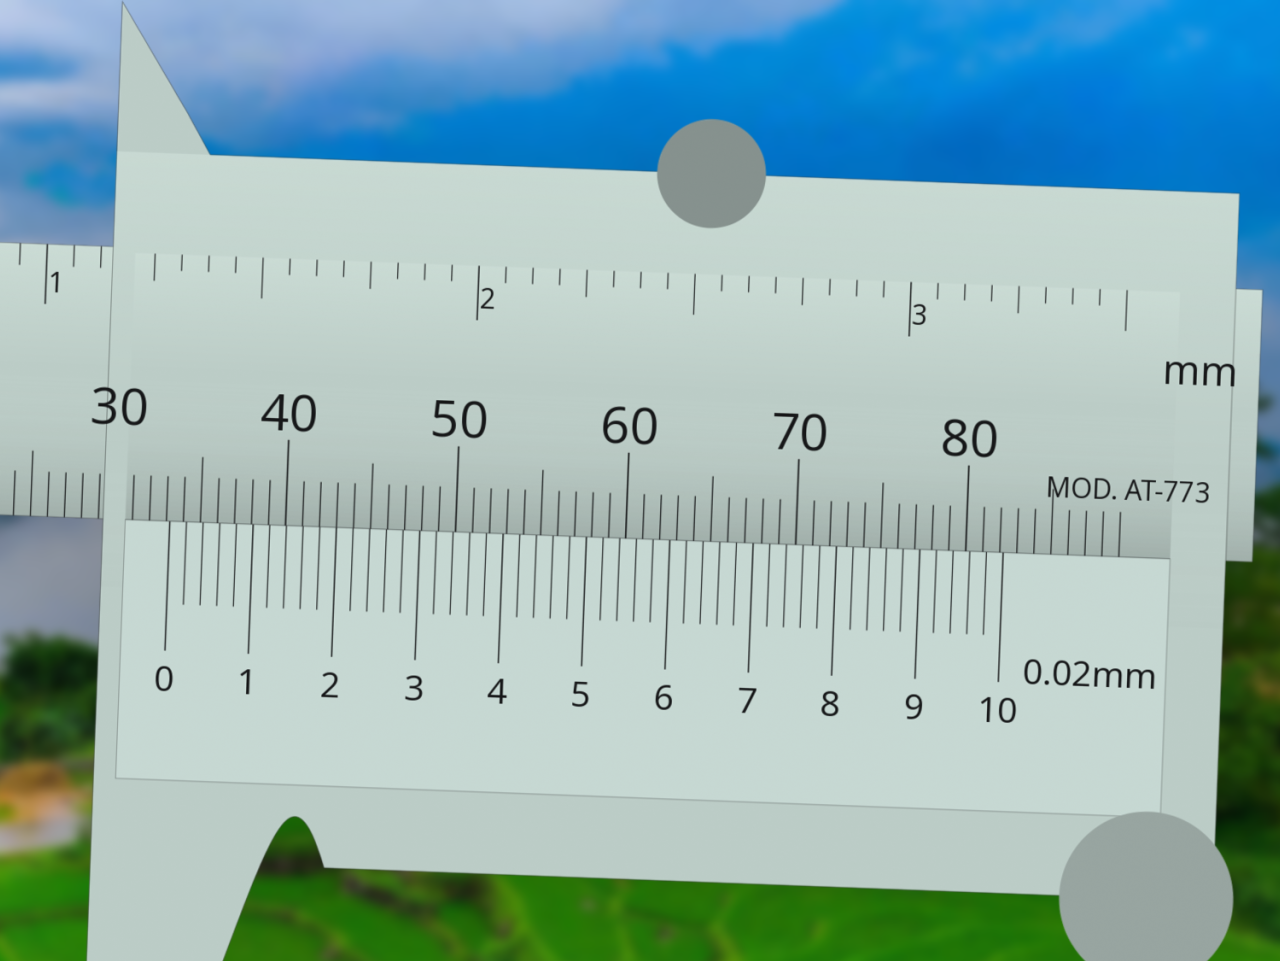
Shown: 33.2 mm
